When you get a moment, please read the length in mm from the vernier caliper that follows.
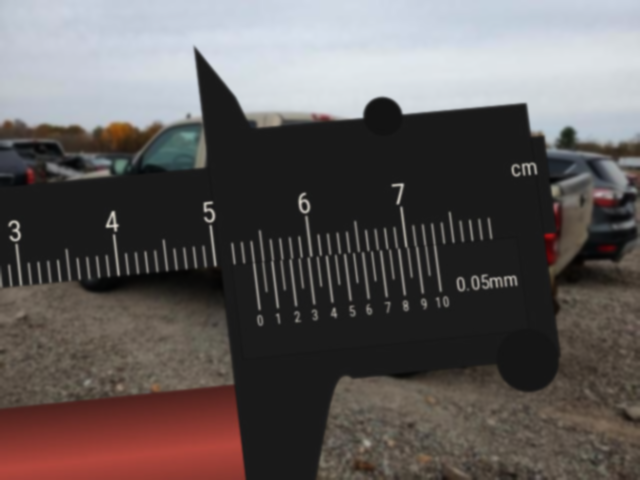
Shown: 54.0 mm
